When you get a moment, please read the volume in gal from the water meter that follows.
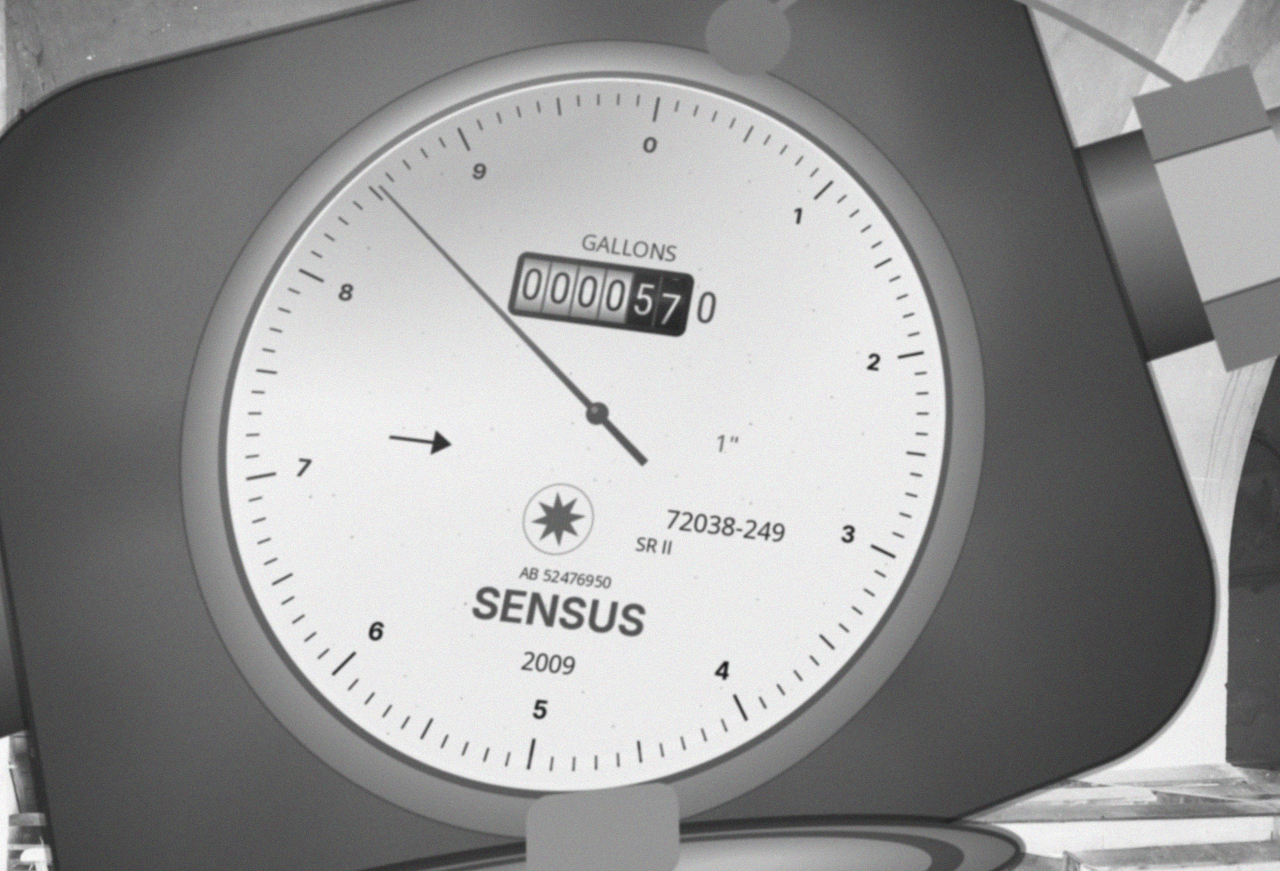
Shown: 568.5 gal
